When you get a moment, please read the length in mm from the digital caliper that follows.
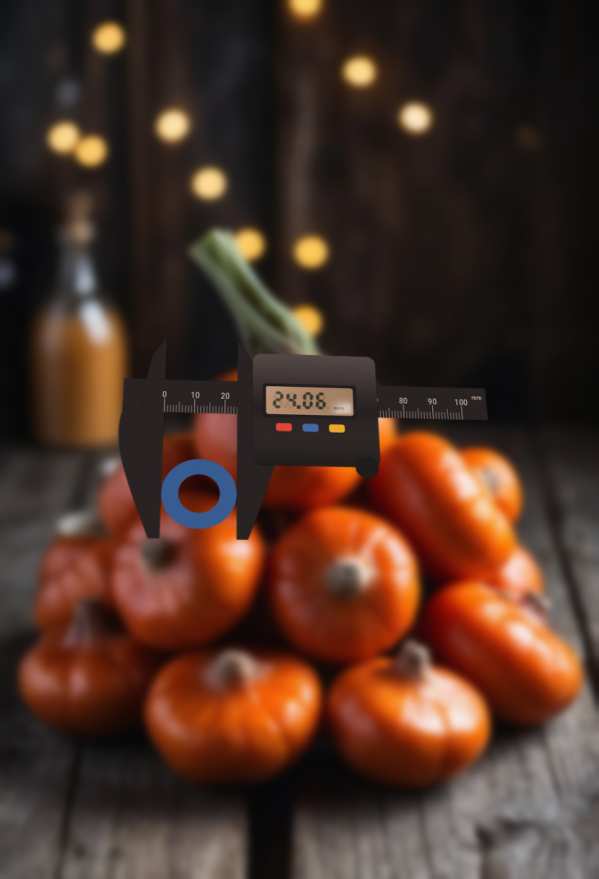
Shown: 24.06 mm
